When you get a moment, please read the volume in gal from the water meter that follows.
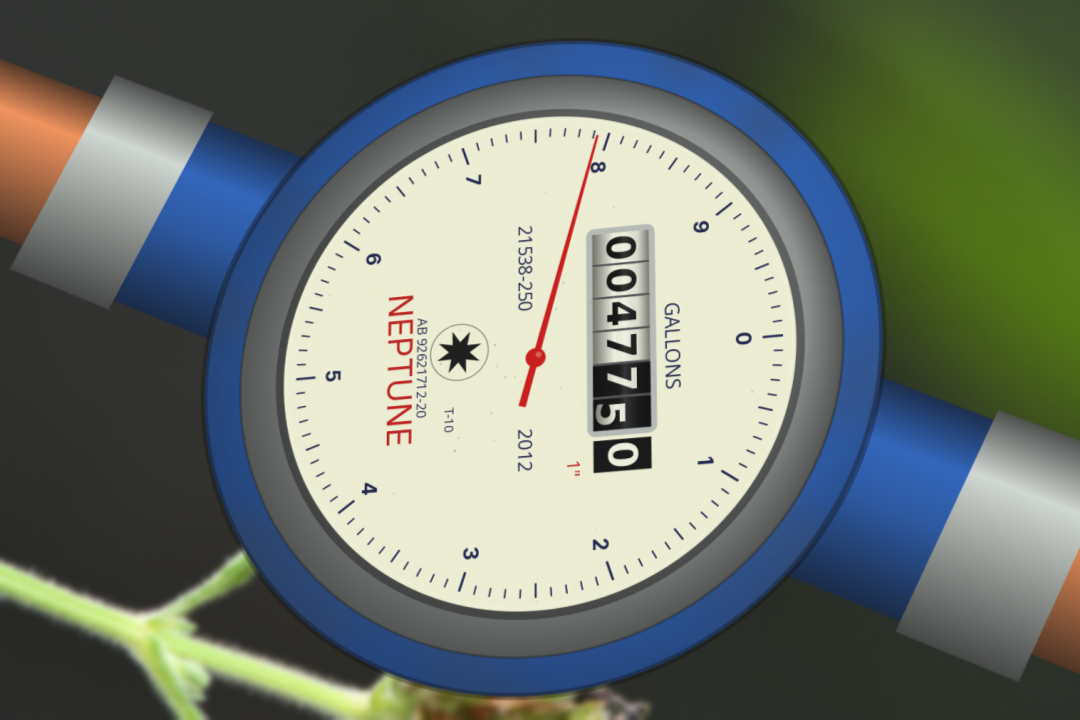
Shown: 47747.9 gal
